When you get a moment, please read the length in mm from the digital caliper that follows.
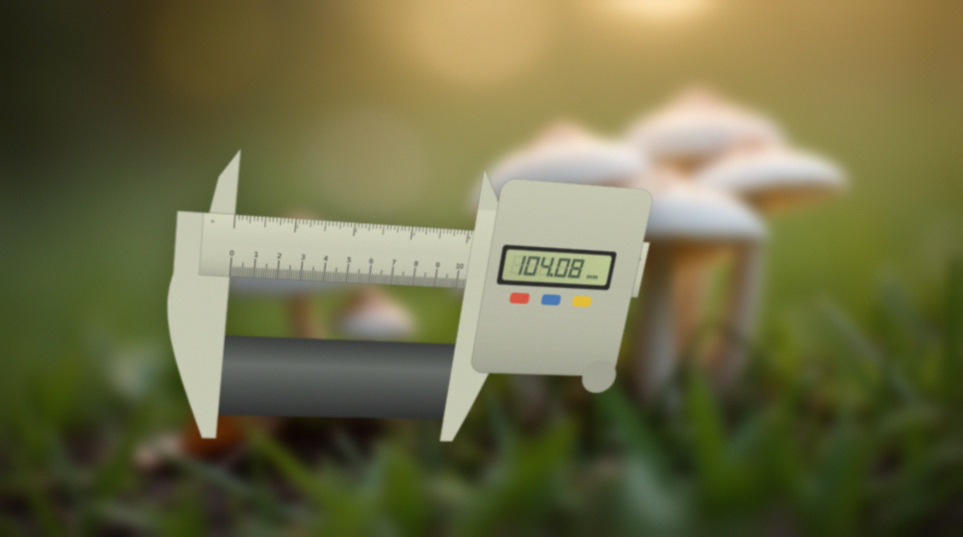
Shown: 104.08 mm
